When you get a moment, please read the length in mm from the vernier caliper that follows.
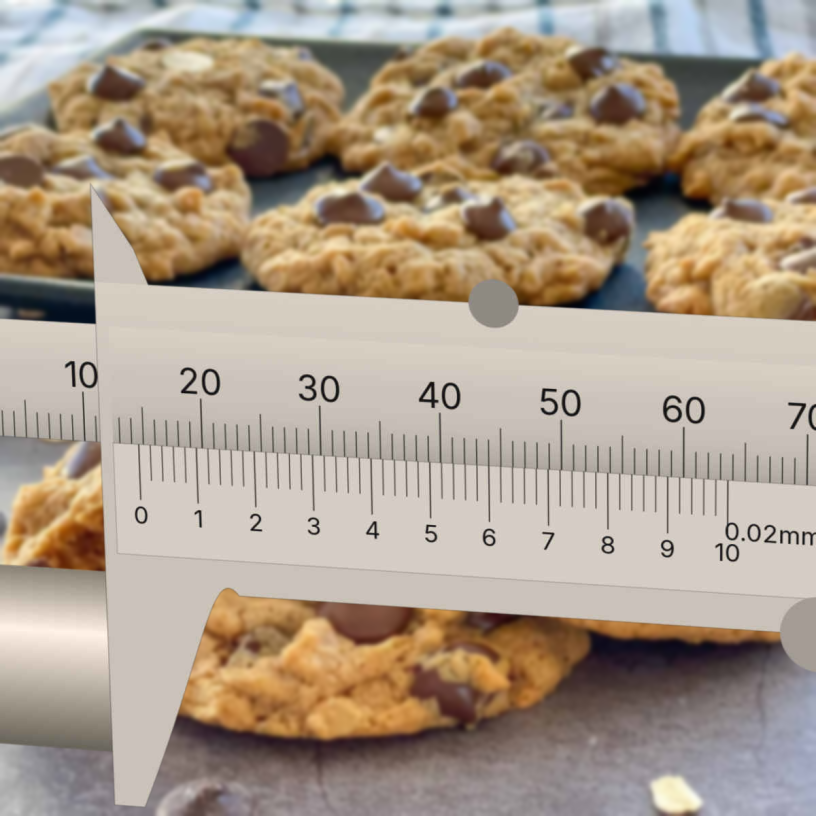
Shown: 14.6 mm
